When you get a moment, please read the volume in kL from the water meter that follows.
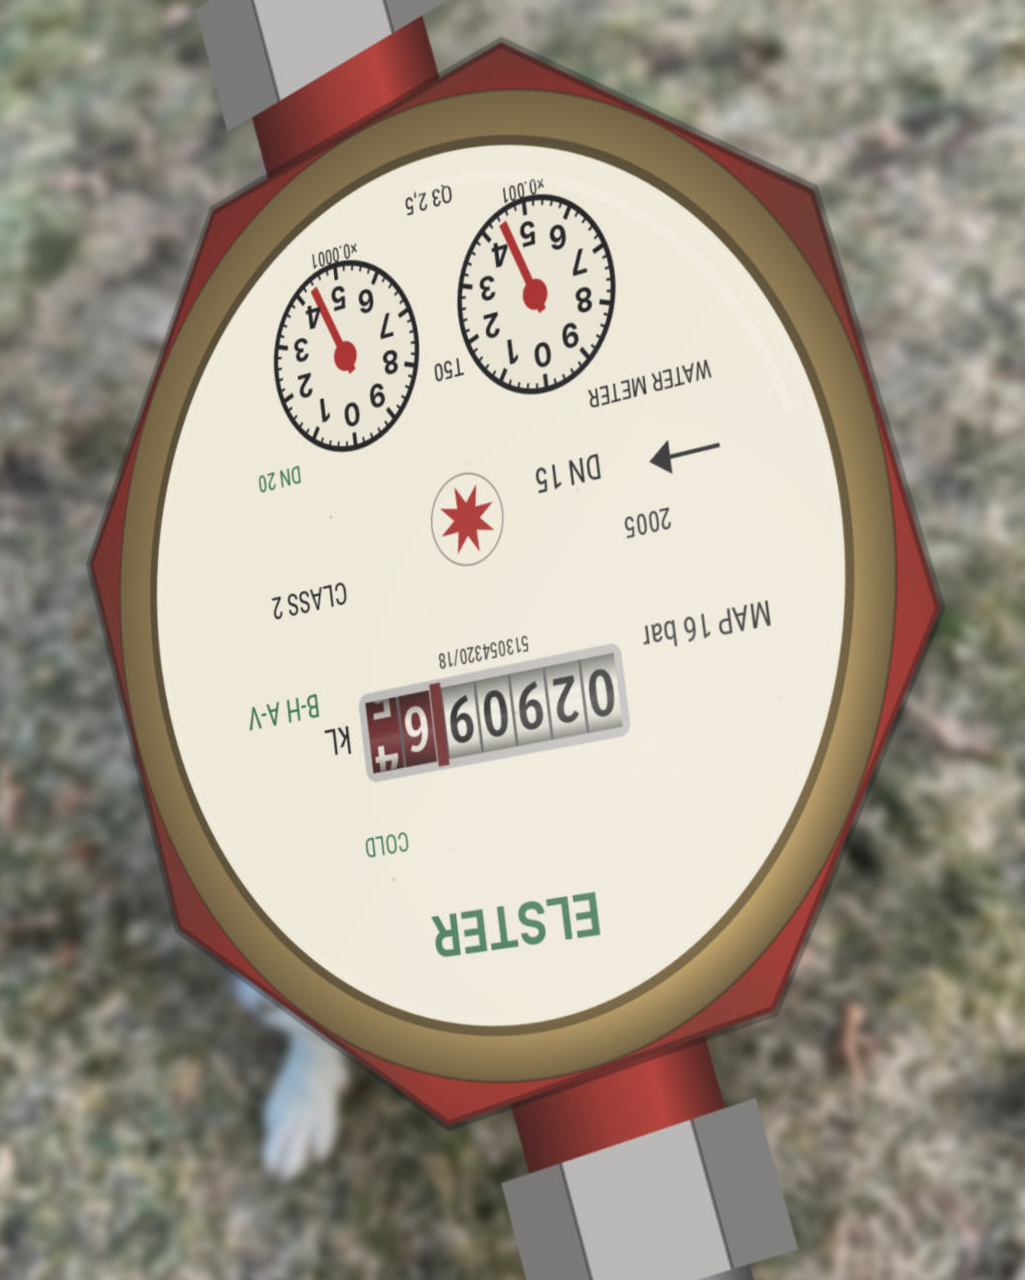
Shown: 2909.6444 kL
